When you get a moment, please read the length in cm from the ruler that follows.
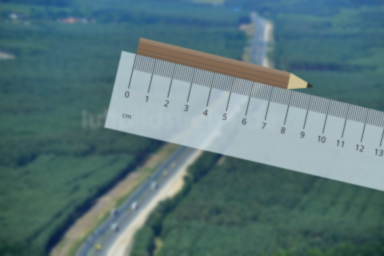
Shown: 9 cm
